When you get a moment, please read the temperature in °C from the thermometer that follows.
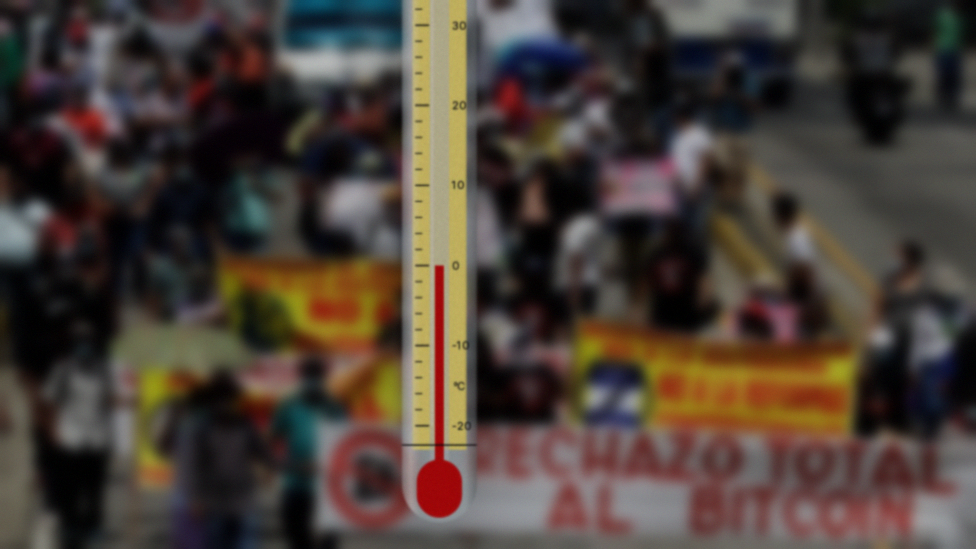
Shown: 0 °C
